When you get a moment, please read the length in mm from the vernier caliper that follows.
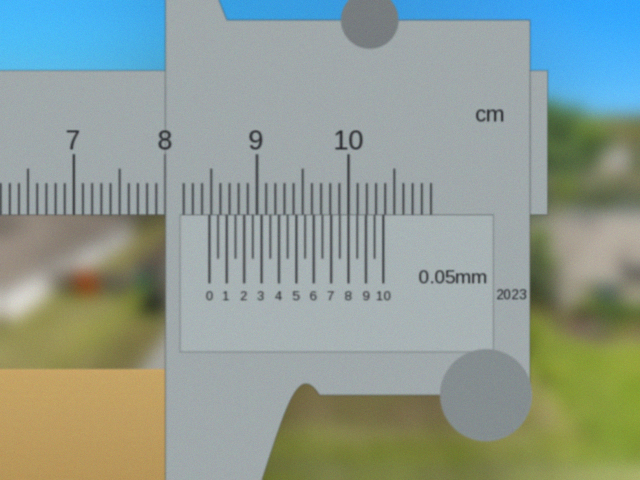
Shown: 84.8 mm
